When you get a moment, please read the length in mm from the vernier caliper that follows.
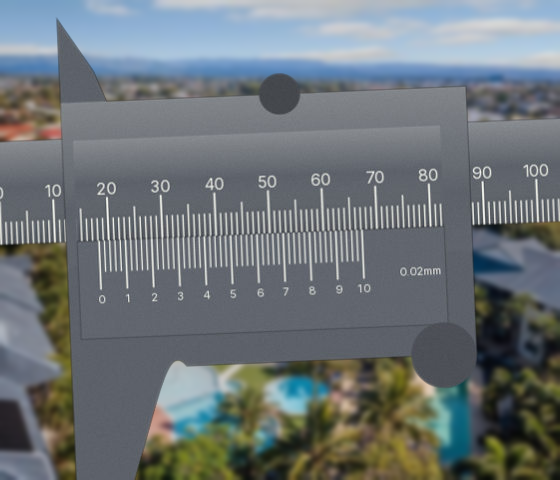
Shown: 18.2 mm
